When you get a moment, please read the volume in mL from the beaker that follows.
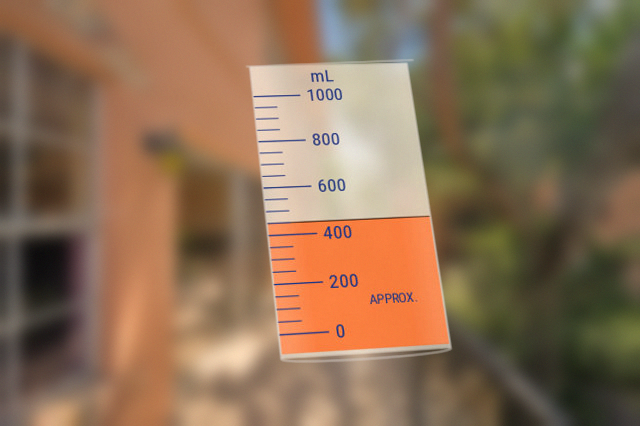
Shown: 450 mL
